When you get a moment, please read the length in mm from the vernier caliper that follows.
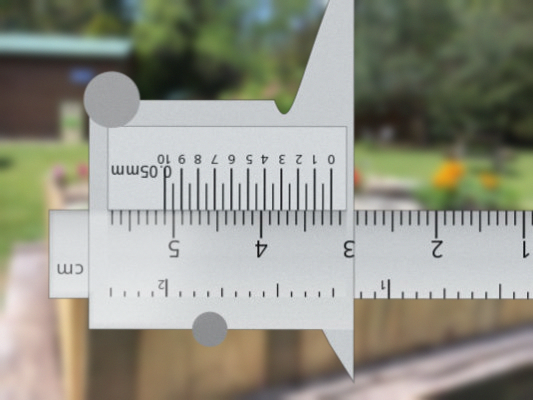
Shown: 32.0 mm
